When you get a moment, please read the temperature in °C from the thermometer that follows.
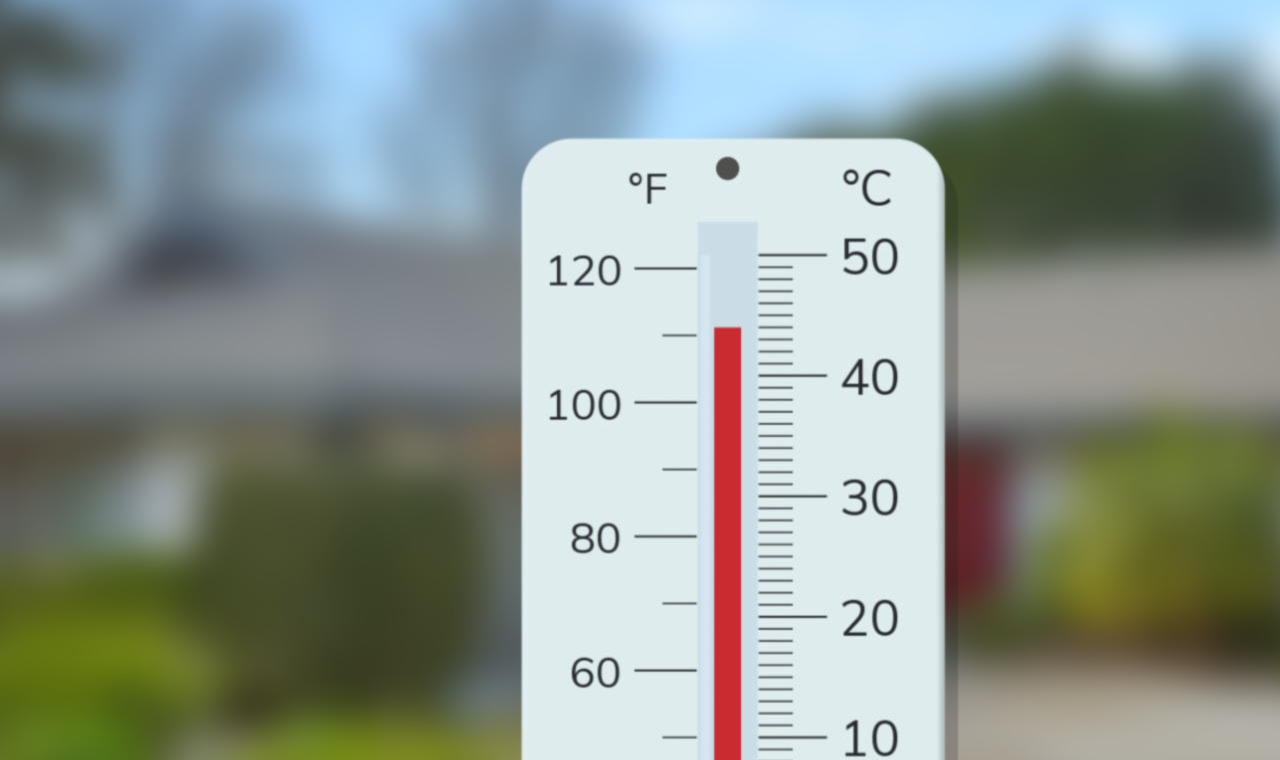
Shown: 44 °C
